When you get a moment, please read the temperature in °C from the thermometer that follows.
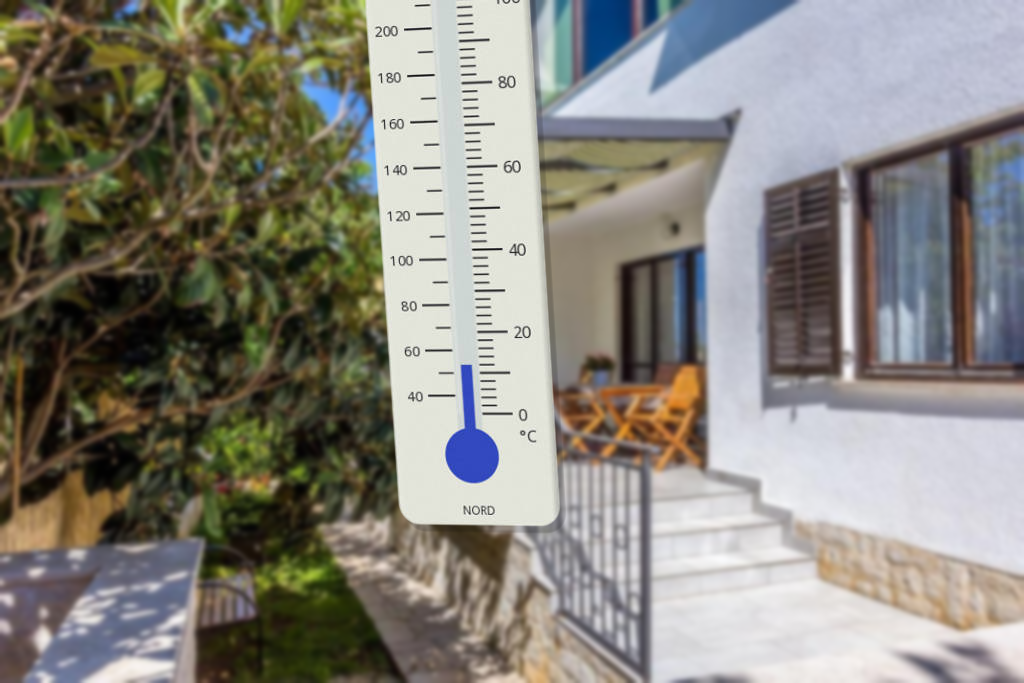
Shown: 12 °C
